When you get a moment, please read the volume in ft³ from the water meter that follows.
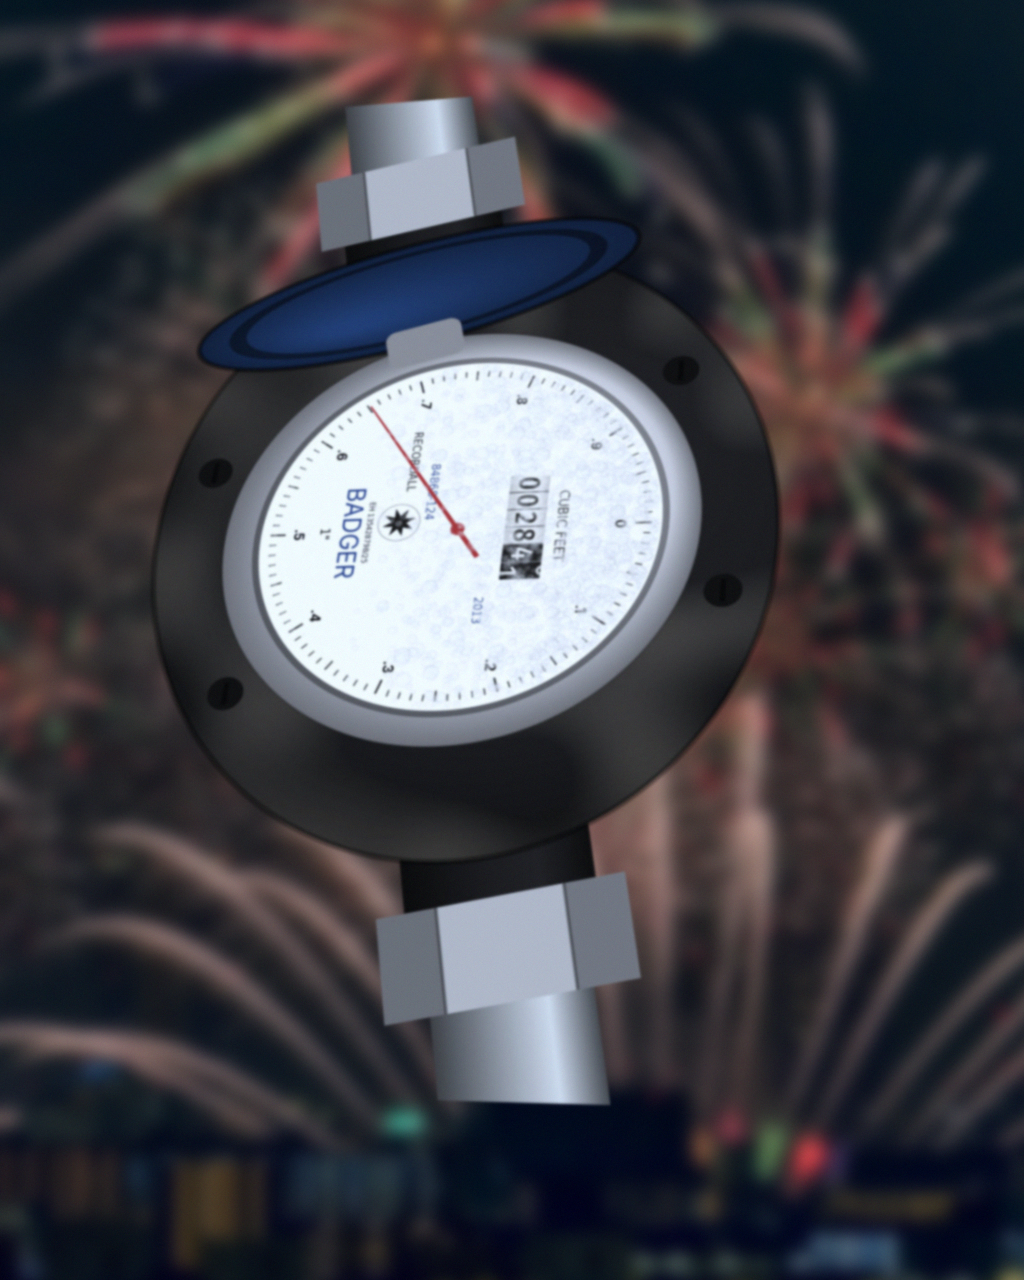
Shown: 2840.65 ft³
